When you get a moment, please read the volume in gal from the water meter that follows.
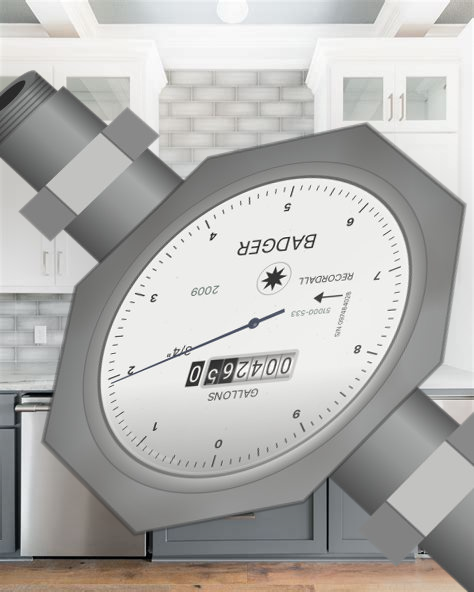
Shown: 42651.9 gal
